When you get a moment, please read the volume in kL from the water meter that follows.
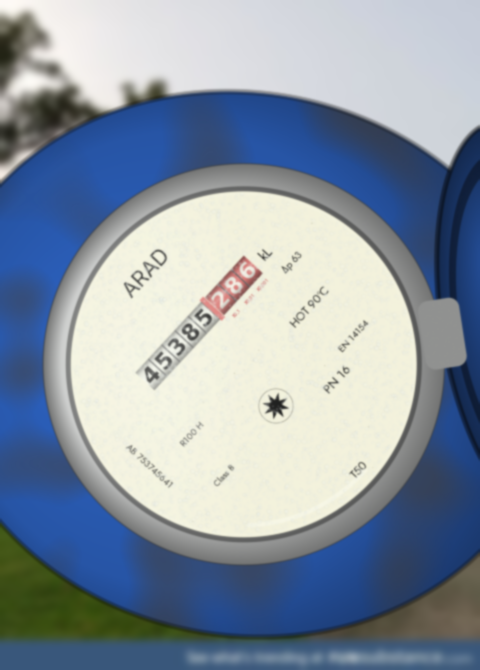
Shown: 45385.286 kL
